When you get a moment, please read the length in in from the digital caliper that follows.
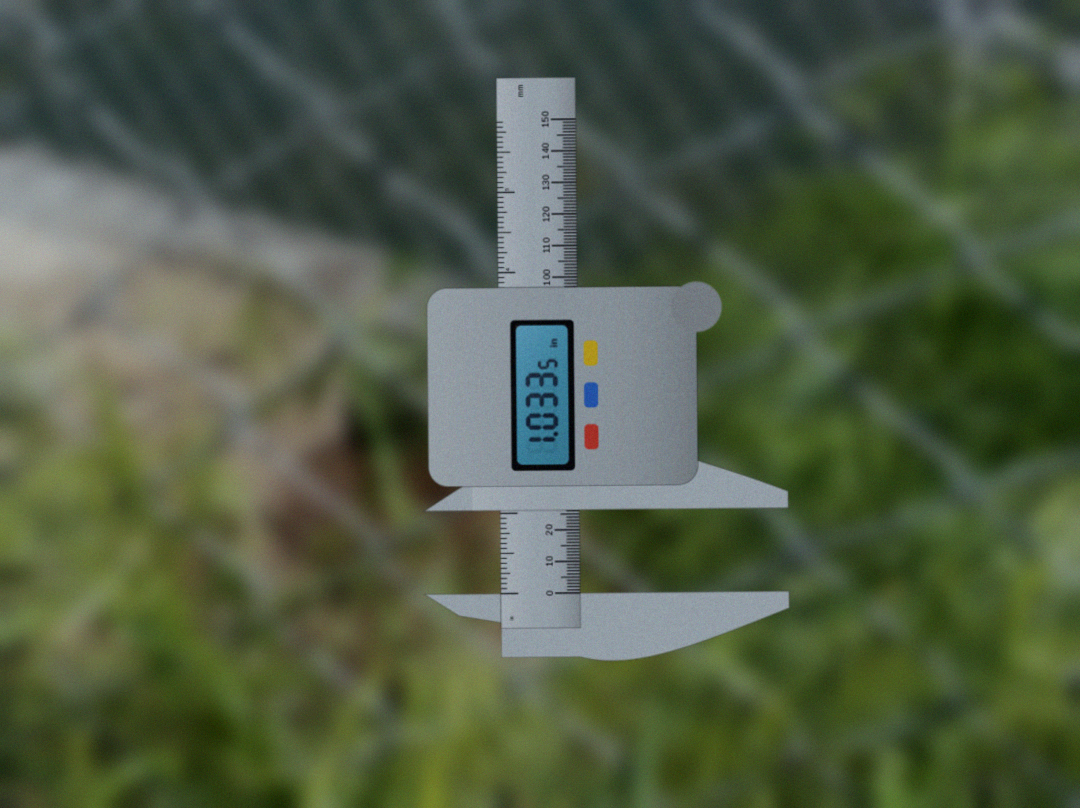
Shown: 1.0335 in
